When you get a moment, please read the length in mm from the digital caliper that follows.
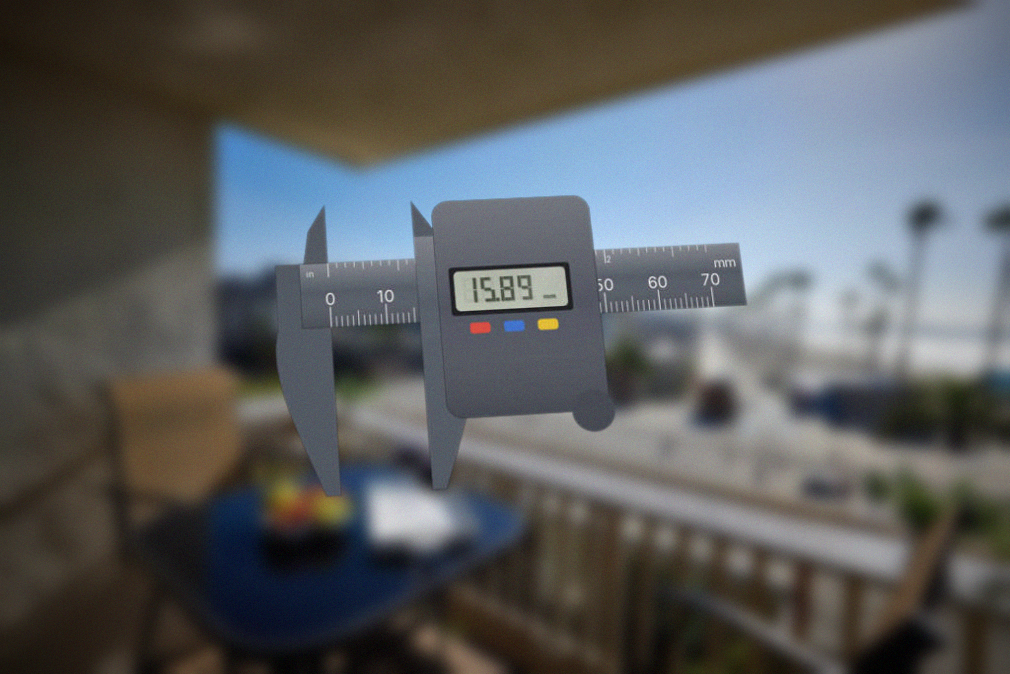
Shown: 15.89 mm
